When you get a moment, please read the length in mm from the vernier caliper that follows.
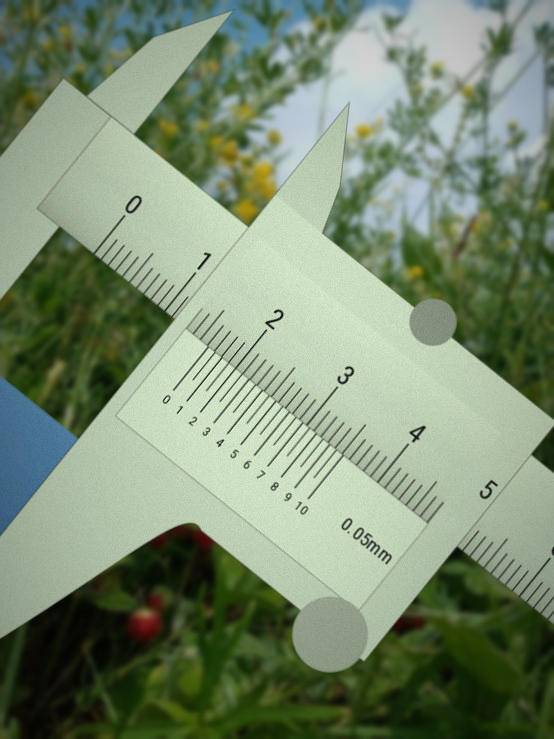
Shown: 16.2 mm
